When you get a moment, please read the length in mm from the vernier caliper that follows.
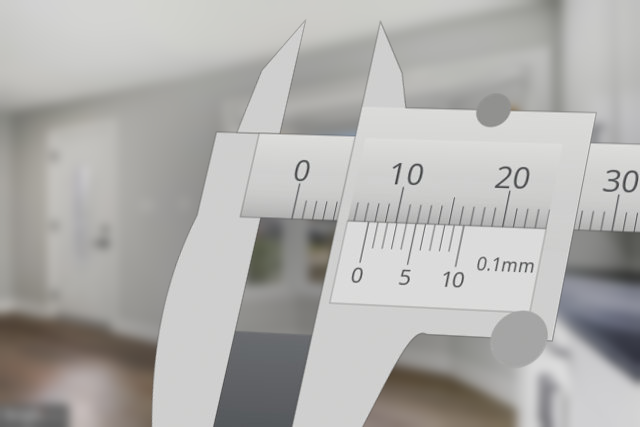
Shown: 7.4 mm
